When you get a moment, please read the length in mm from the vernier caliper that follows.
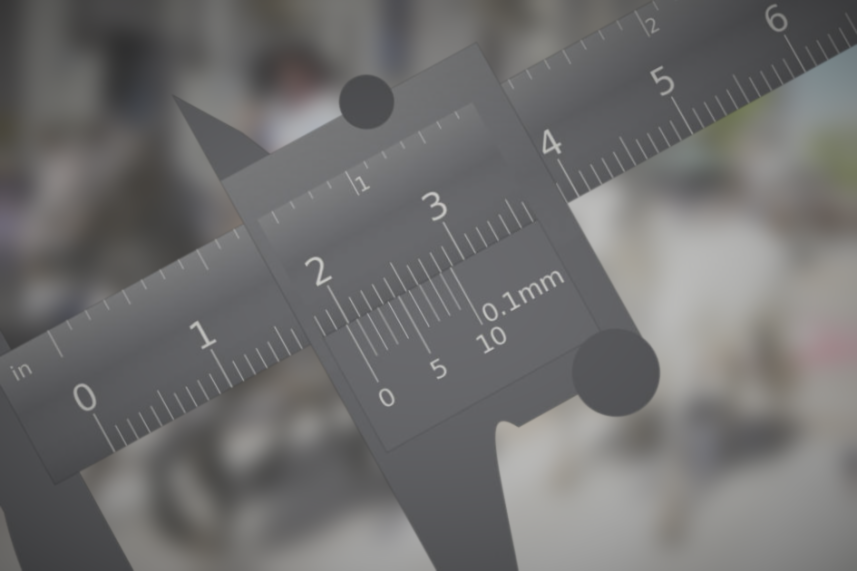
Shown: 19.8 mm
